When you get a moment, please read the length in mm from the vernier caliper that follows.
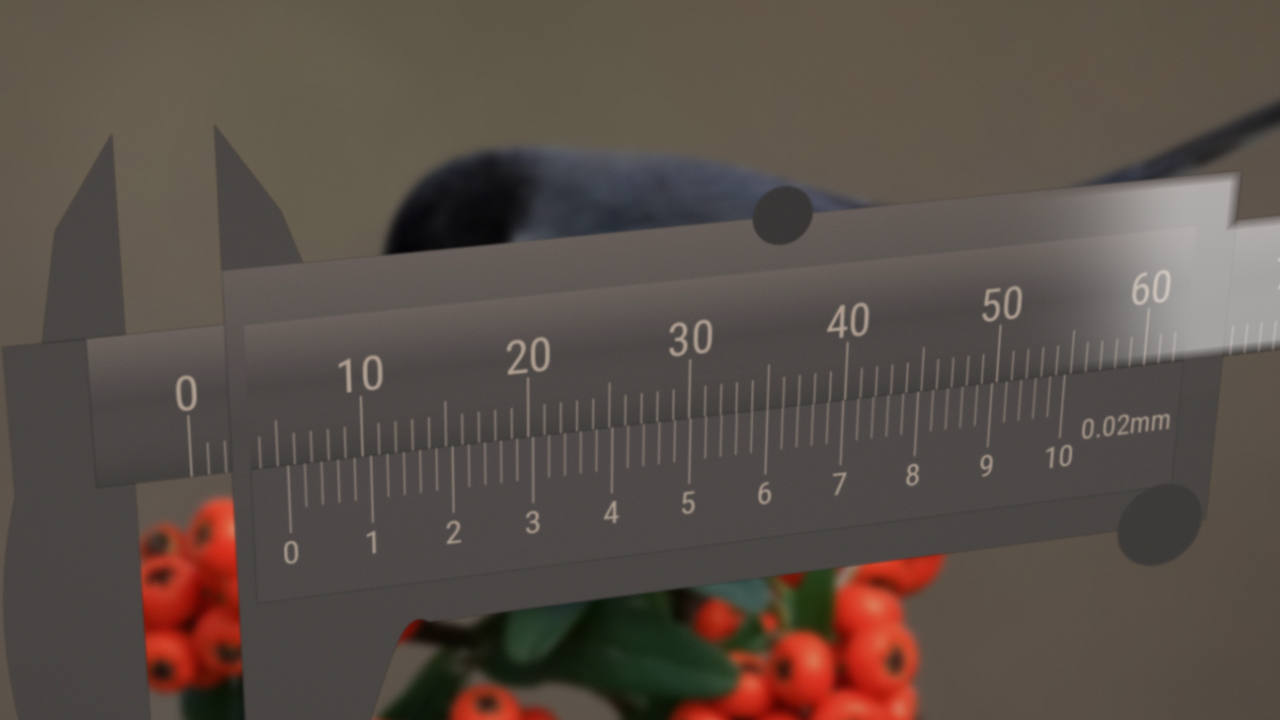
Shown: 5.6 mm
